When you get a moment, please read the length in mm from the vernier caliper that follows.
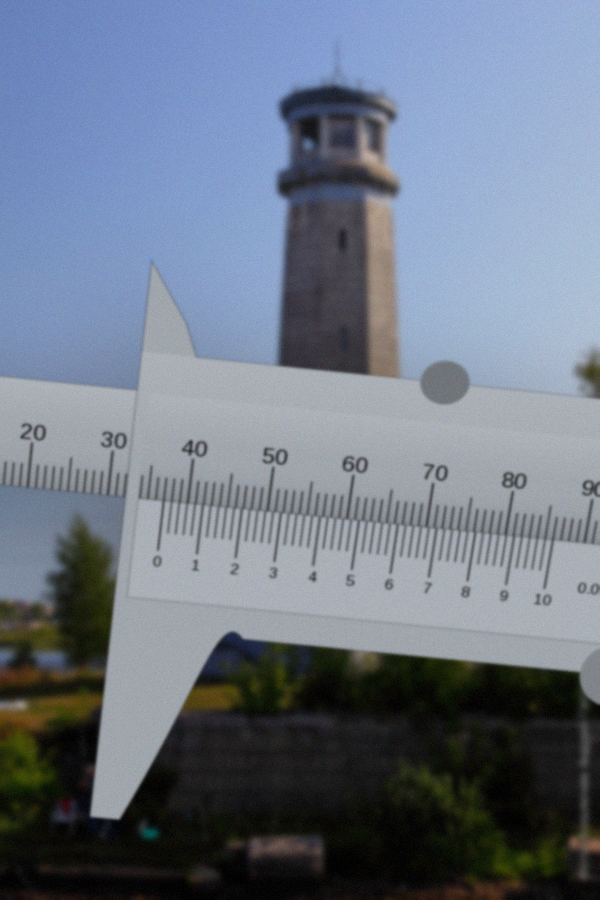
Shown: 37.0 mm
